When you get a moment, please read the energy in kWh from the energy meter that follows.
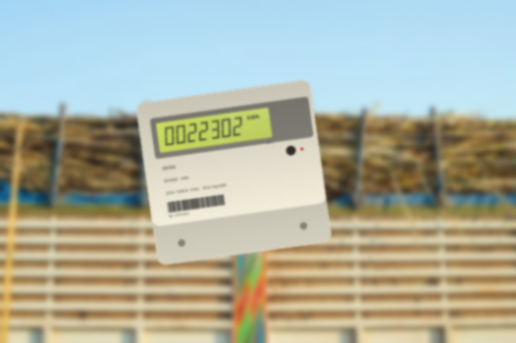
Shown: 22302 kWh
